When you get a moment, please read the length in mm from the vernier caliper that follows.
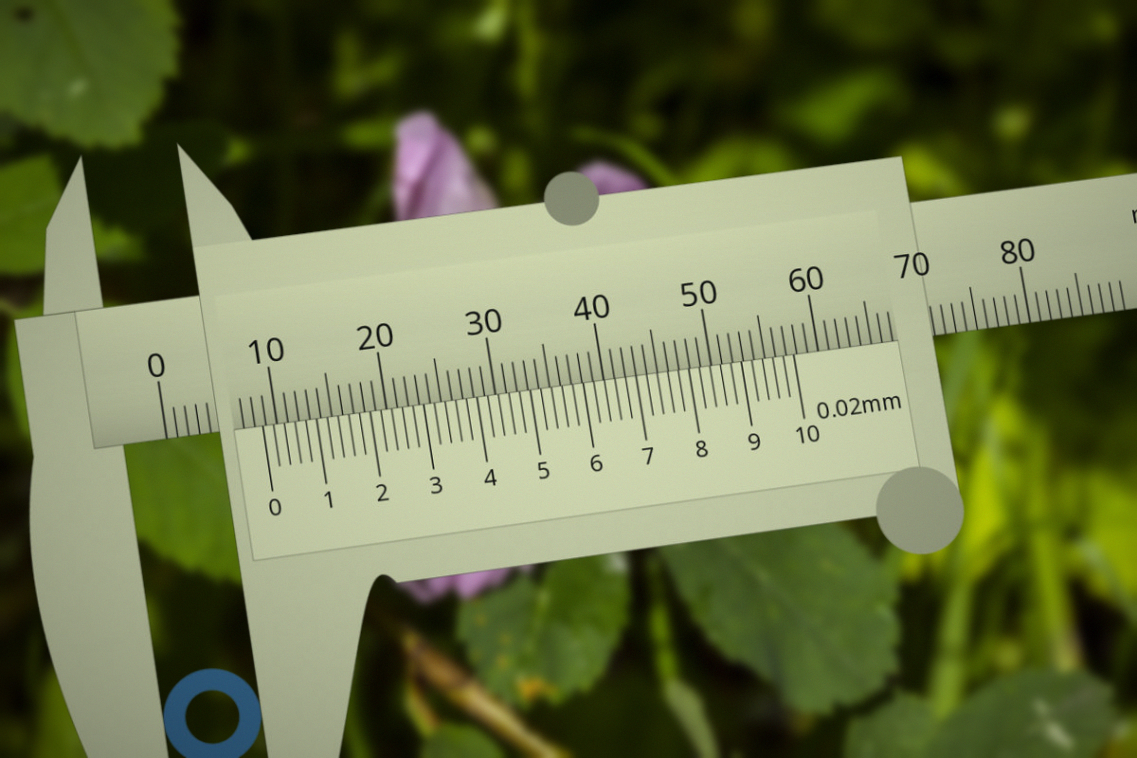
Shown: 8.7 mm
